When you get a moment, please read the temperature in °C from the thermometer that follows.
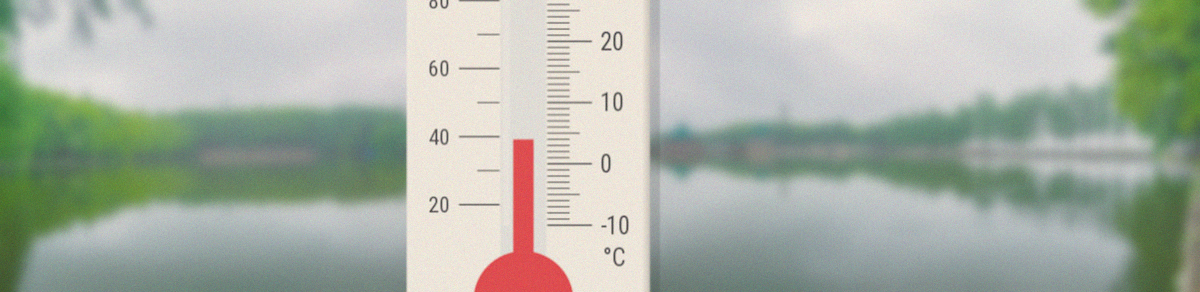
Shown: 4 °C
